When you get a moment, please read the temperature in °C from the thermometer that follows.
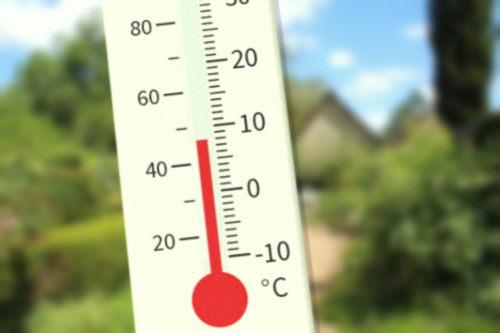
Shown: 8 °C
